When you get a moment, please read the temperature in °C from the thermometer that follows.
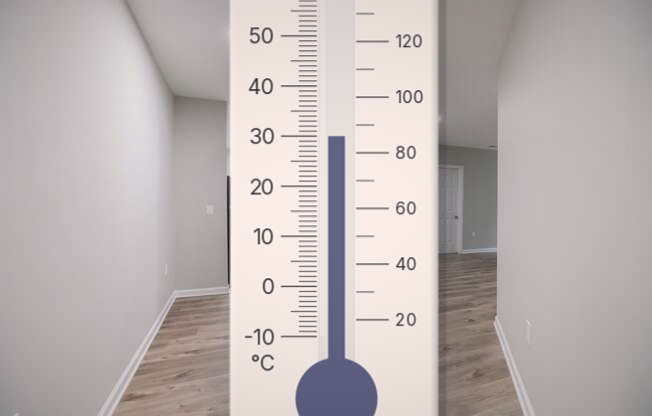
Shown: 30 °C
